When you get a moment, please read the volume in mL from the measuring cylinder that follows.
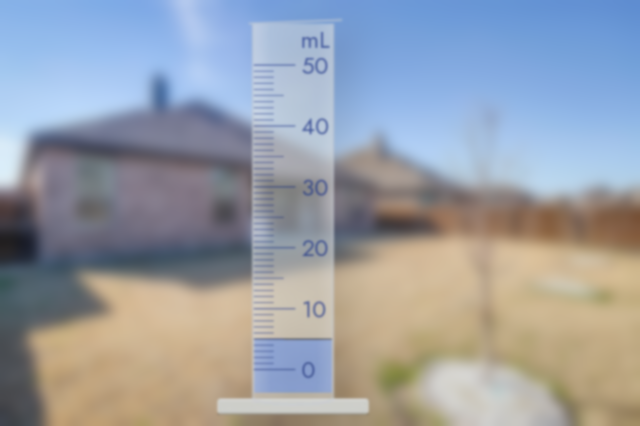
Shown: 5 mL
